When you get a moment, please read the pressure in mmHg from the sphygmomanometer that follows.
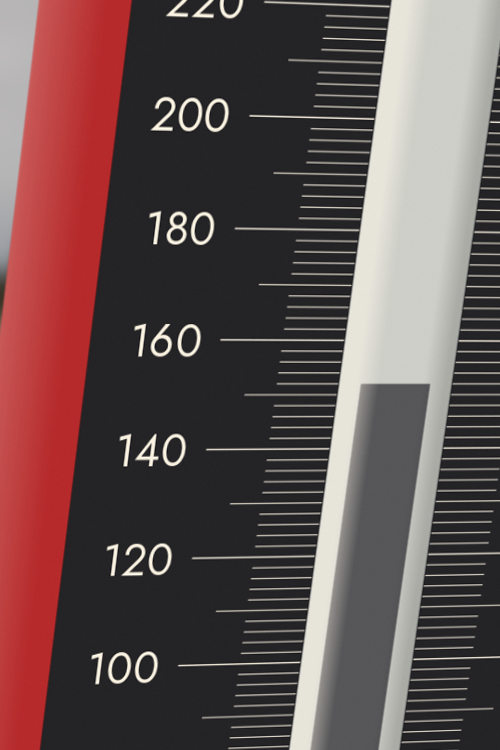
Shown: 152 mmHg
